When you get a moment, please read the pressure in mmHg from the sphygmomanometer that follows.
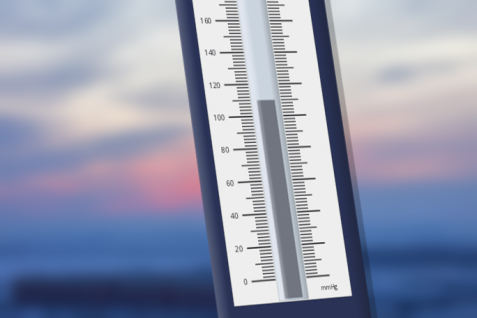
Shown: 110 mmHg
